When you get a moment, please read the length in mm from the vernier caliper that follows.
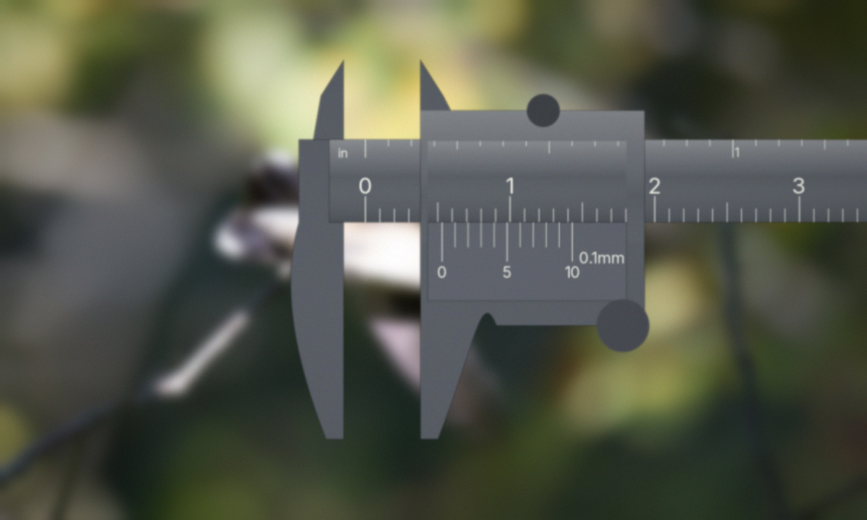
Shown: 5.3 mm
